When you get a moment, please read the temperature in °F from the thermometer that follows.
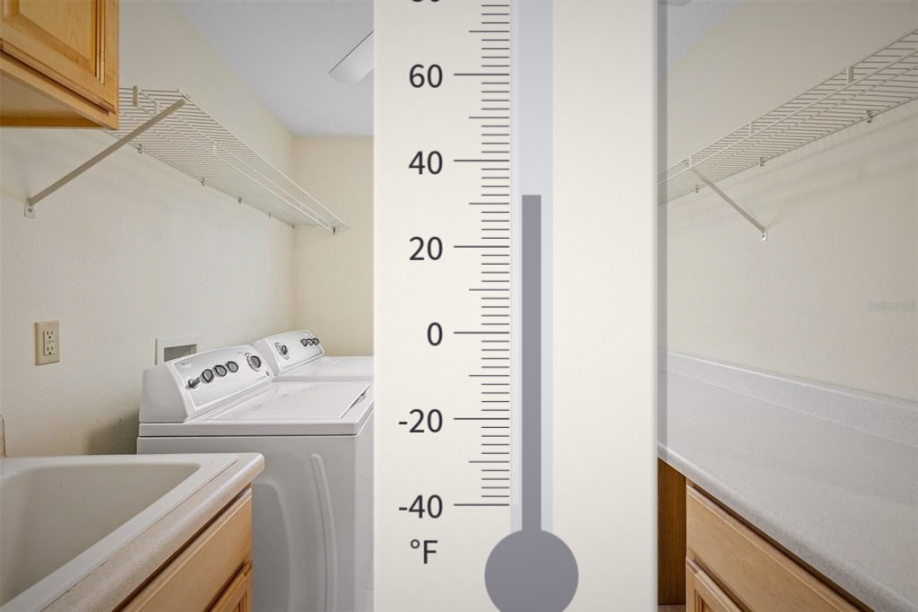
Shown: 32 °F
